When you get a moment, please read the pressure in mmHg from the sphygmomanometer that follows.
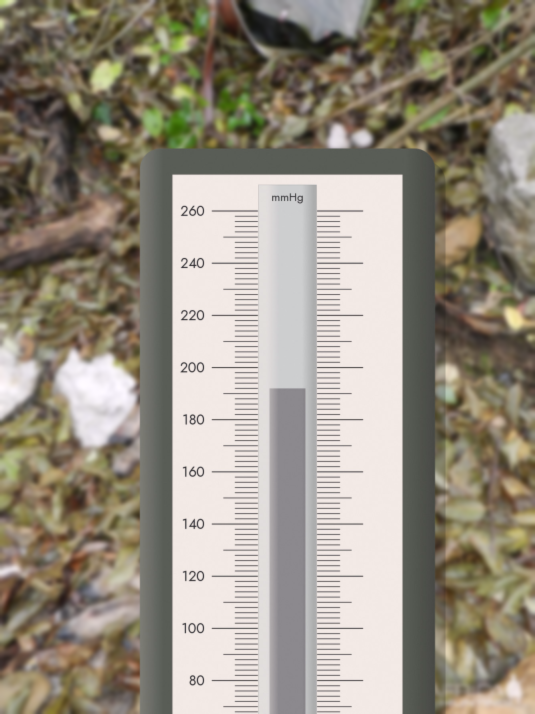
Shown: 192 mmHg
